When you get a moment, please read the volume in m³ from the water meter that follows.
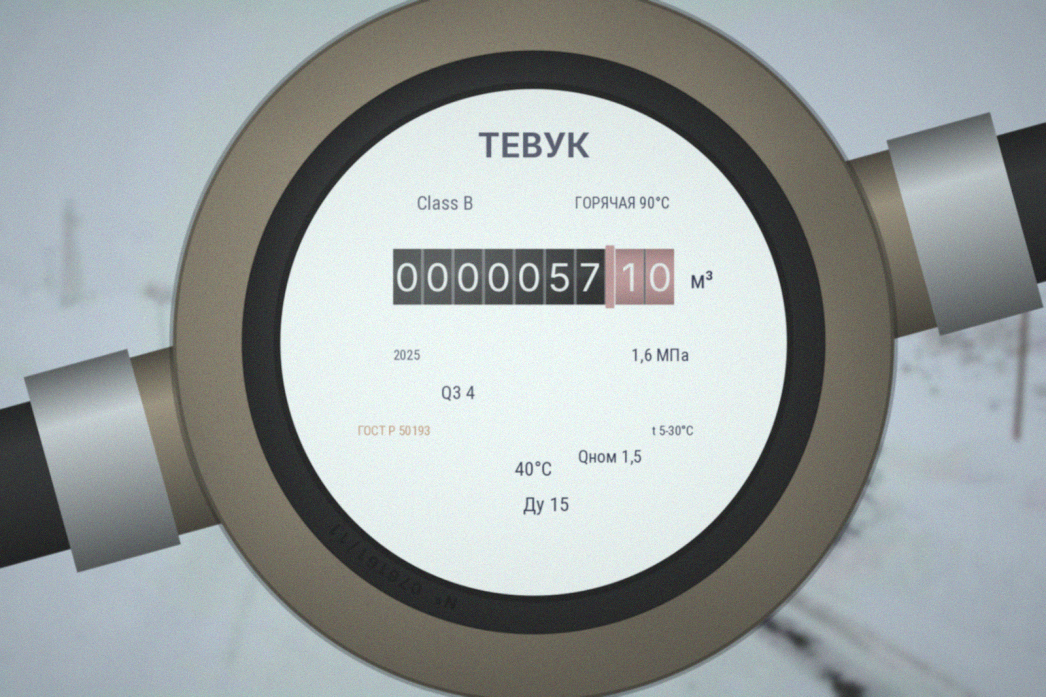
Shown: 57.10 m³
